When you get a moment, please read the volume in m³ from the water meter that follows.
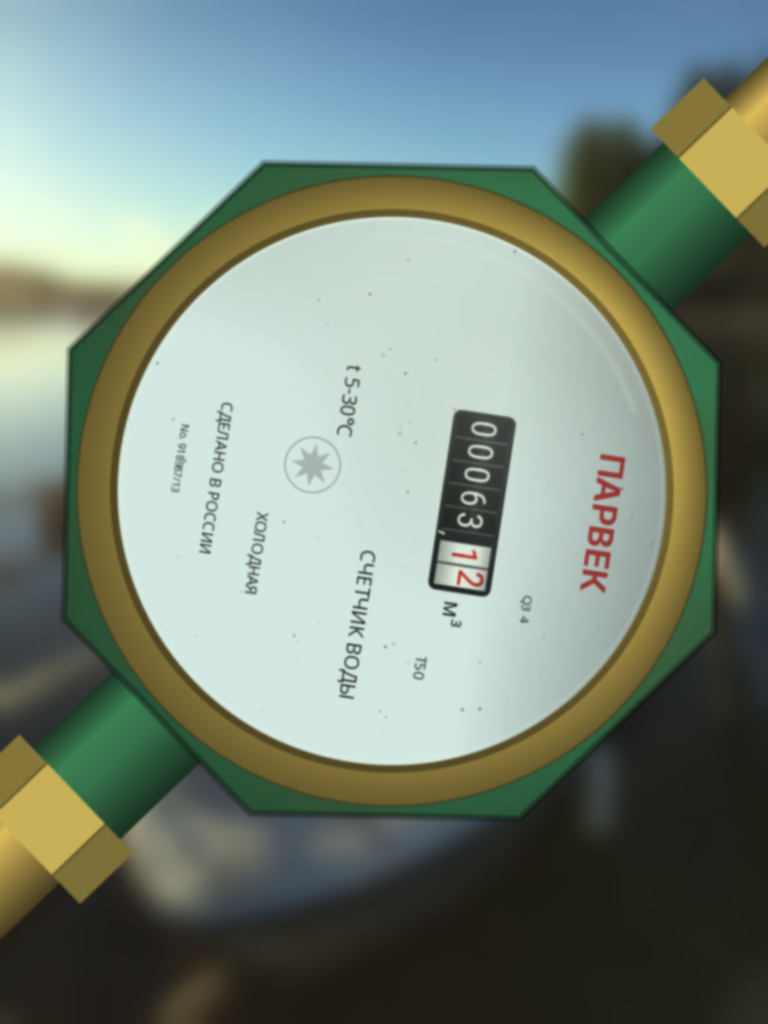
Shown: 63.12 m³
